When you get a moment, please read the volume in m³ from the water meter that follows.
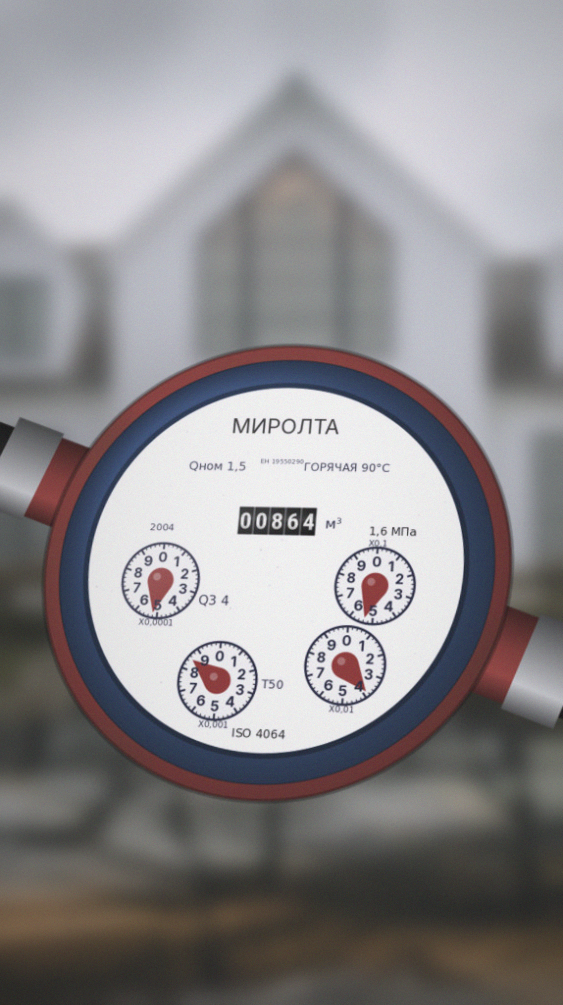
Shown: 864.5385 m³
